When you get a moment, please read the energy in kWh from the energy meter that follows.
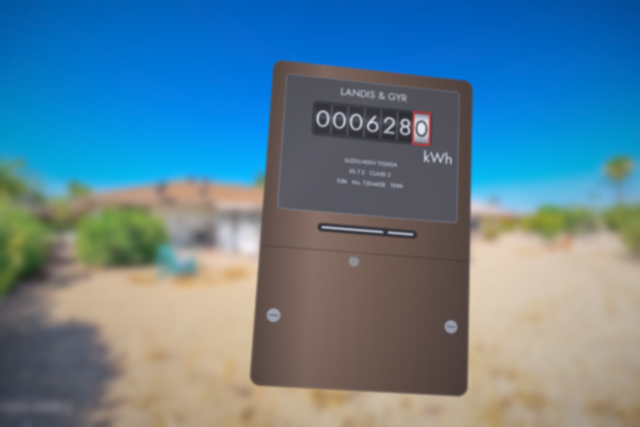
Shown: 628.0 kWh
